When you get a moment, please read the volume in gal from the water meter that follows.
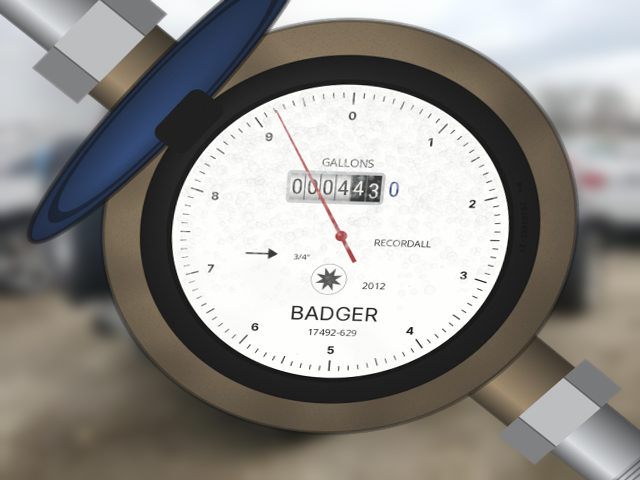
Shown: 4429.2 gal
